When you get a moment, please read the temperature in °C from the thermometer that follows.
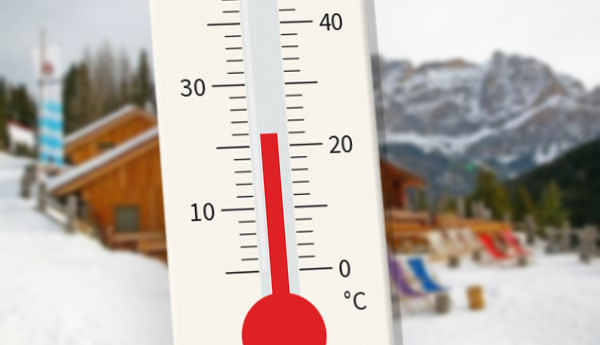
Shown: 22 °C
